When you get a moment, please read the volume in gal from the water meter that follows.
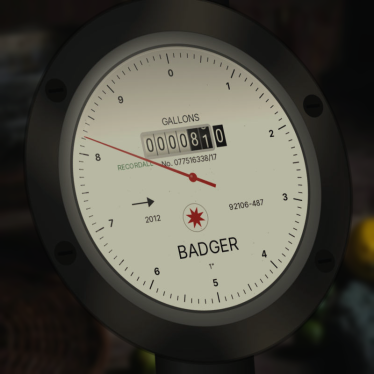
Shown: 808.2 gal
